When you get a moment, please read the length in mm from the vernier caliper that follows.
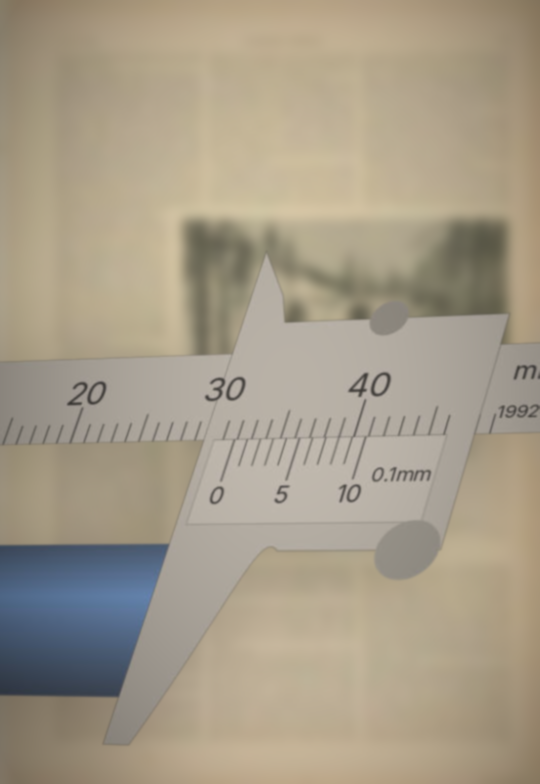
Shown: 31.8 mm
